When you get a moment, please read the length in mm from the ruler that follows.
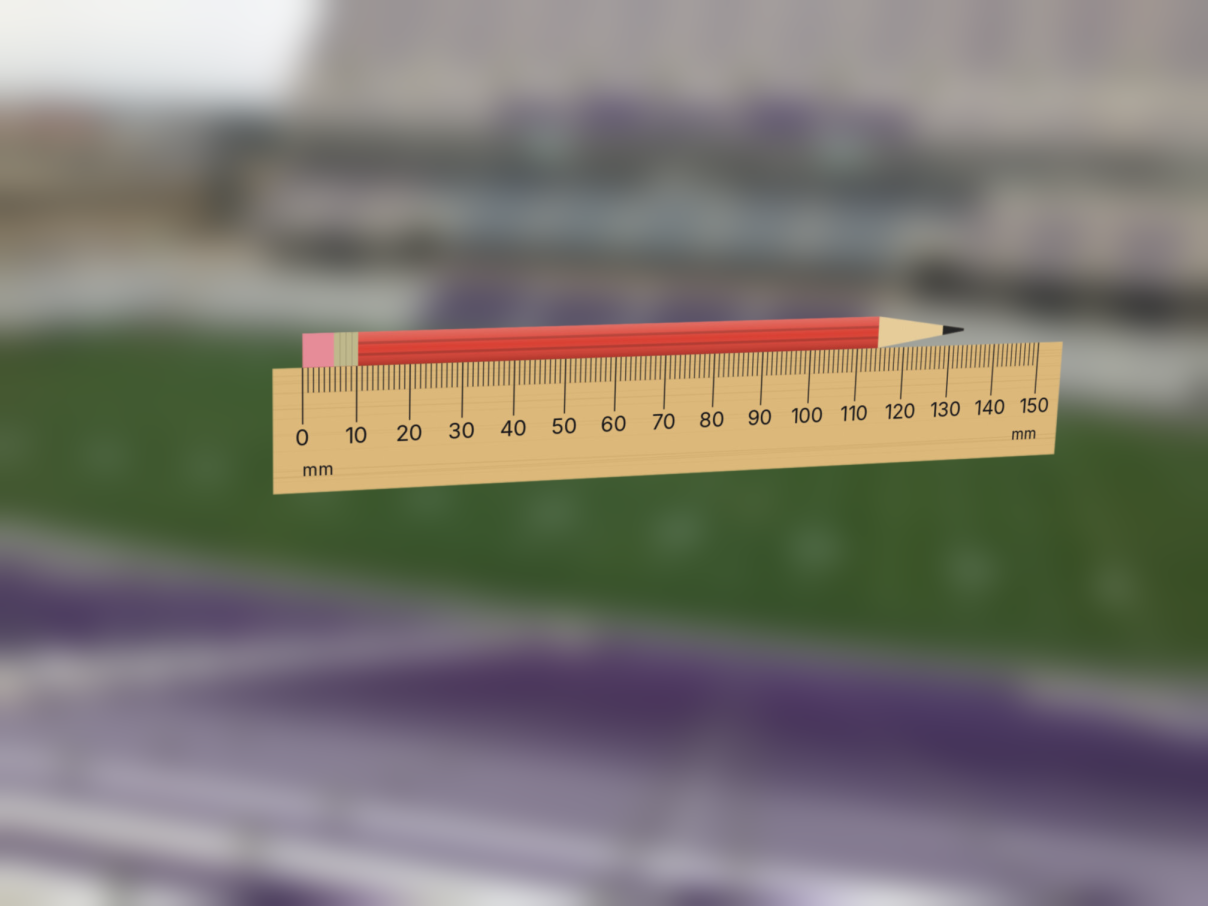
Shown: 133 mm
